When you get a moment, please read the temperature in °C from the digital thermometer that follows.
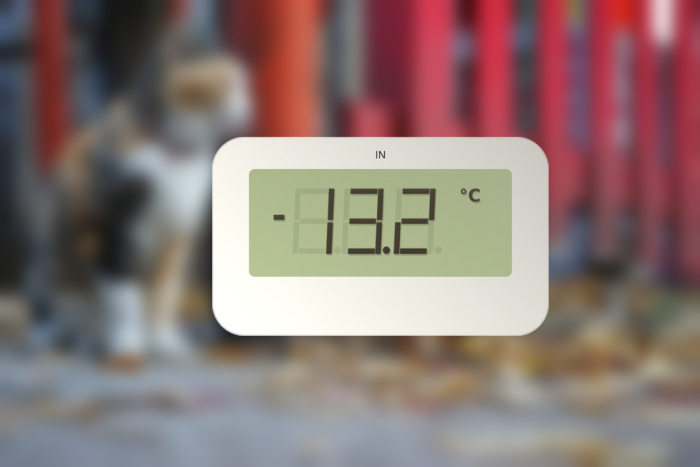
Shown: -13.2 °C
